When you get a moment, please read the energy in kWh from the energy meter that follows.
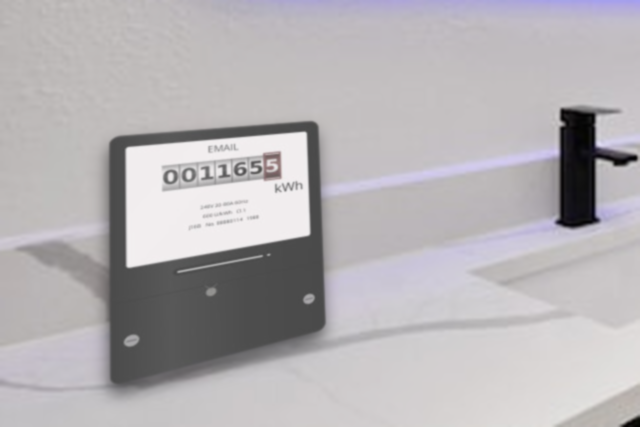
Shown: 1165.5 kWh
